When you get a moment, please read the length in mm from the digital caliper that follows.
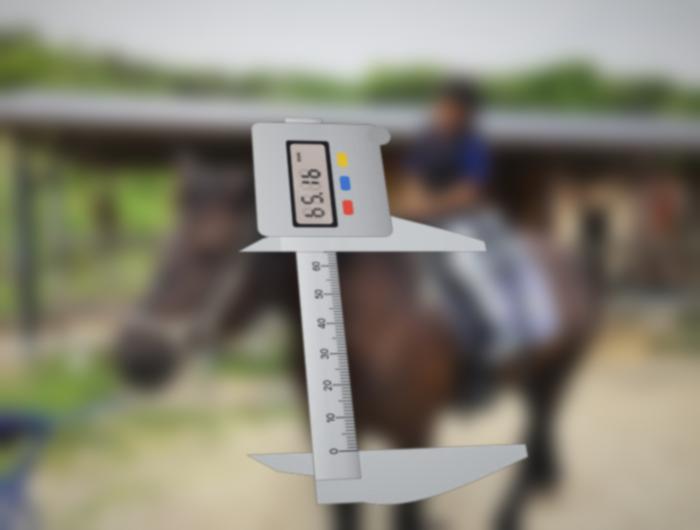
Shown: 65.16 mm
